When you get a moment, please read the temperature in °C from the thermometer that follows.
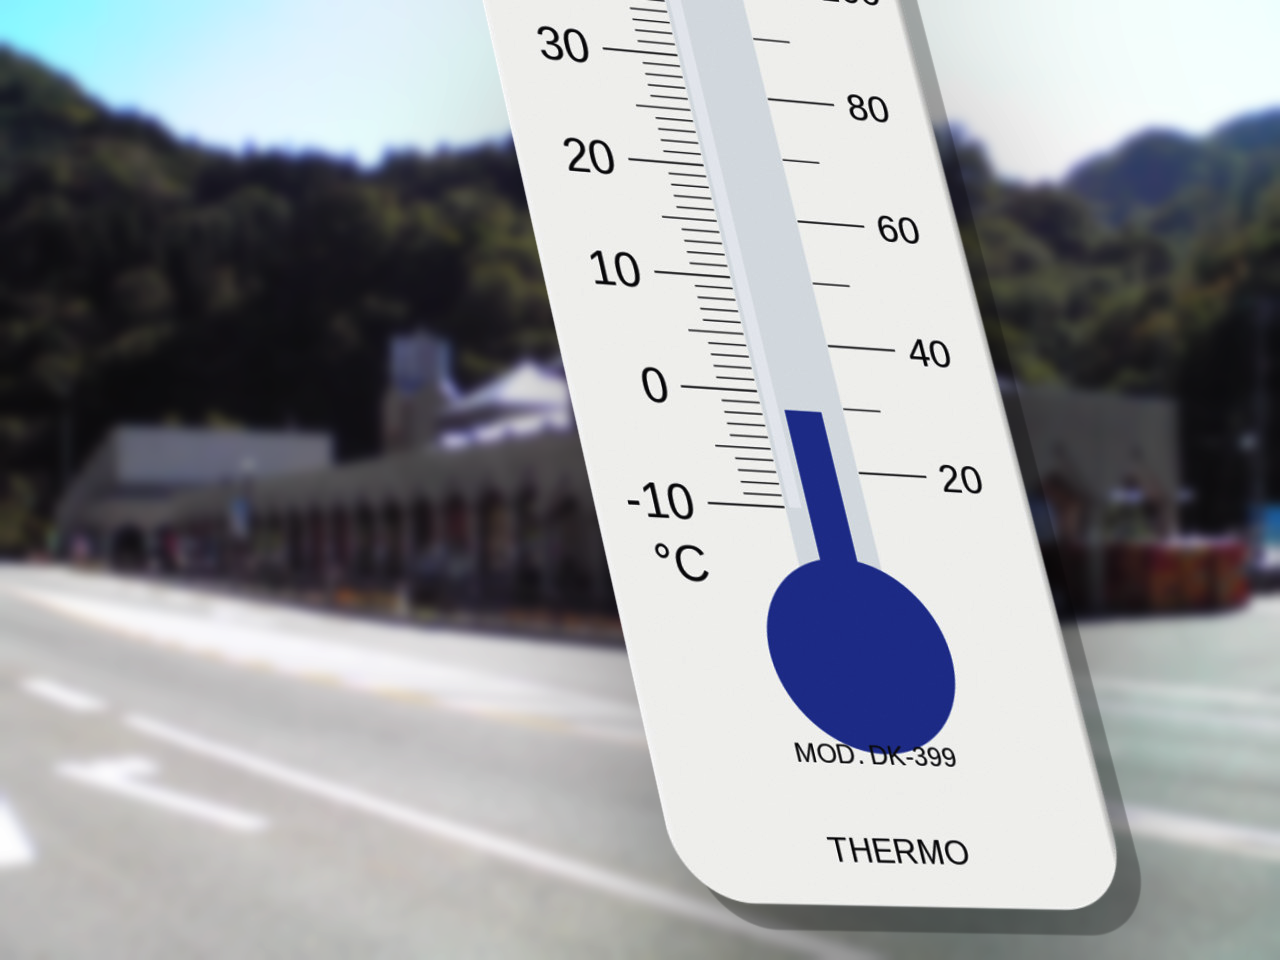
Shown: -1.5 °C
